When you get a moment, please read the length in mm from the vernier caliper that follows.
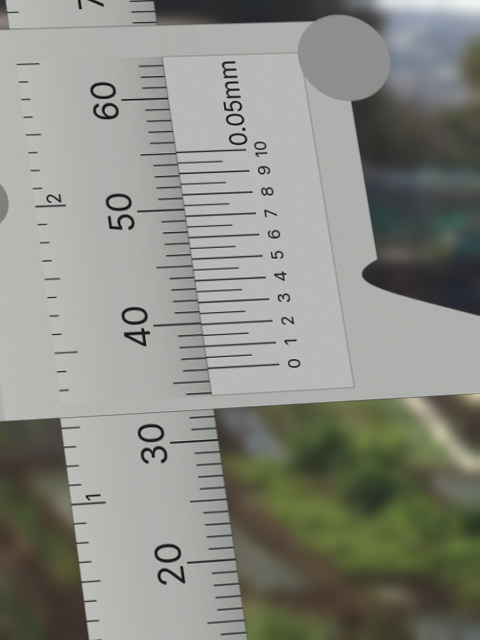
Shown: 36.1 mm
